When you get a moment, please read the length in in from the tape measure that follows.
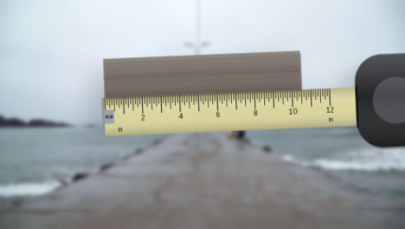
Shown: 10.5 in
